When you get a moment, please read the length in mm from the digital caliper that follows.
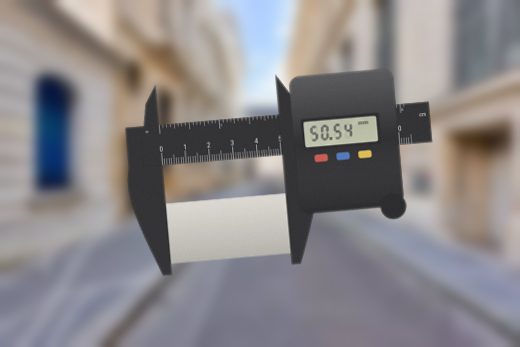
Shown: 50.54 mm
